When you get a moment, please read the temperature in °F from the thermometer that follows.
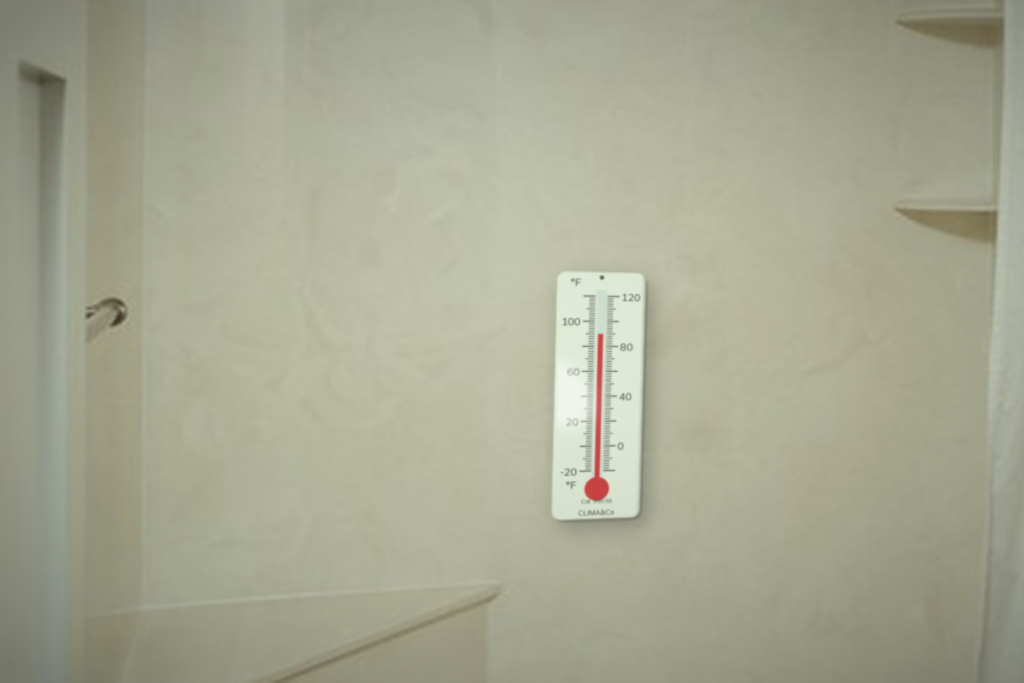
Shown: 90 °F
